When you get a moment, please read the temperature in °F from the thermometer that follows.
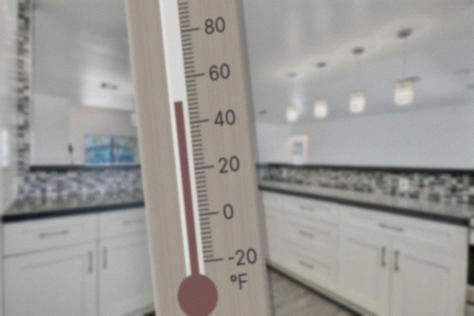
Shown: 50 °F
